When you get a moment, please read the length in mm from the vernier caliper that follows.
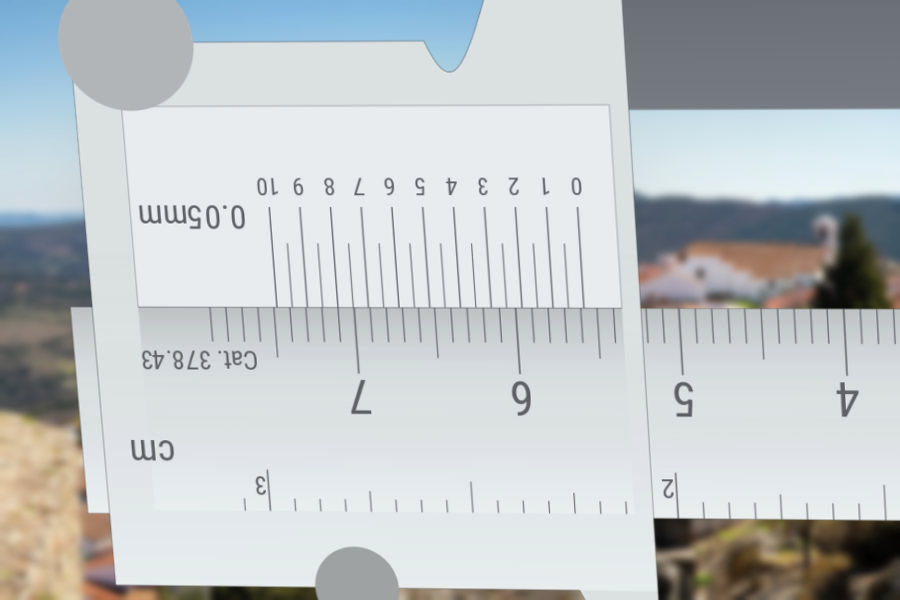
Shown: 55.8 mm
